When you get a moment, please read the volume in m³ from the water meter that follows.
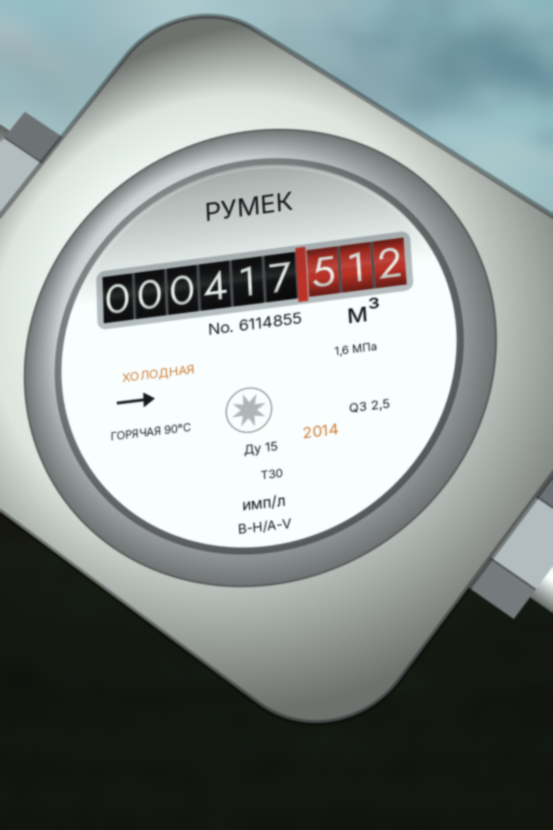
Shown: 417.512 m³
